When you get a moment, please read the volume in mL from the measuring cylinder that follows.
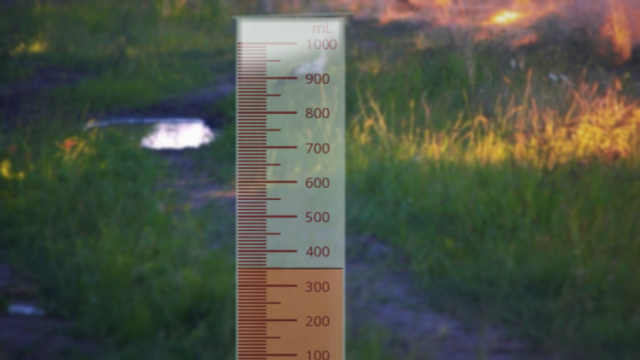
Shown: 350 mL
